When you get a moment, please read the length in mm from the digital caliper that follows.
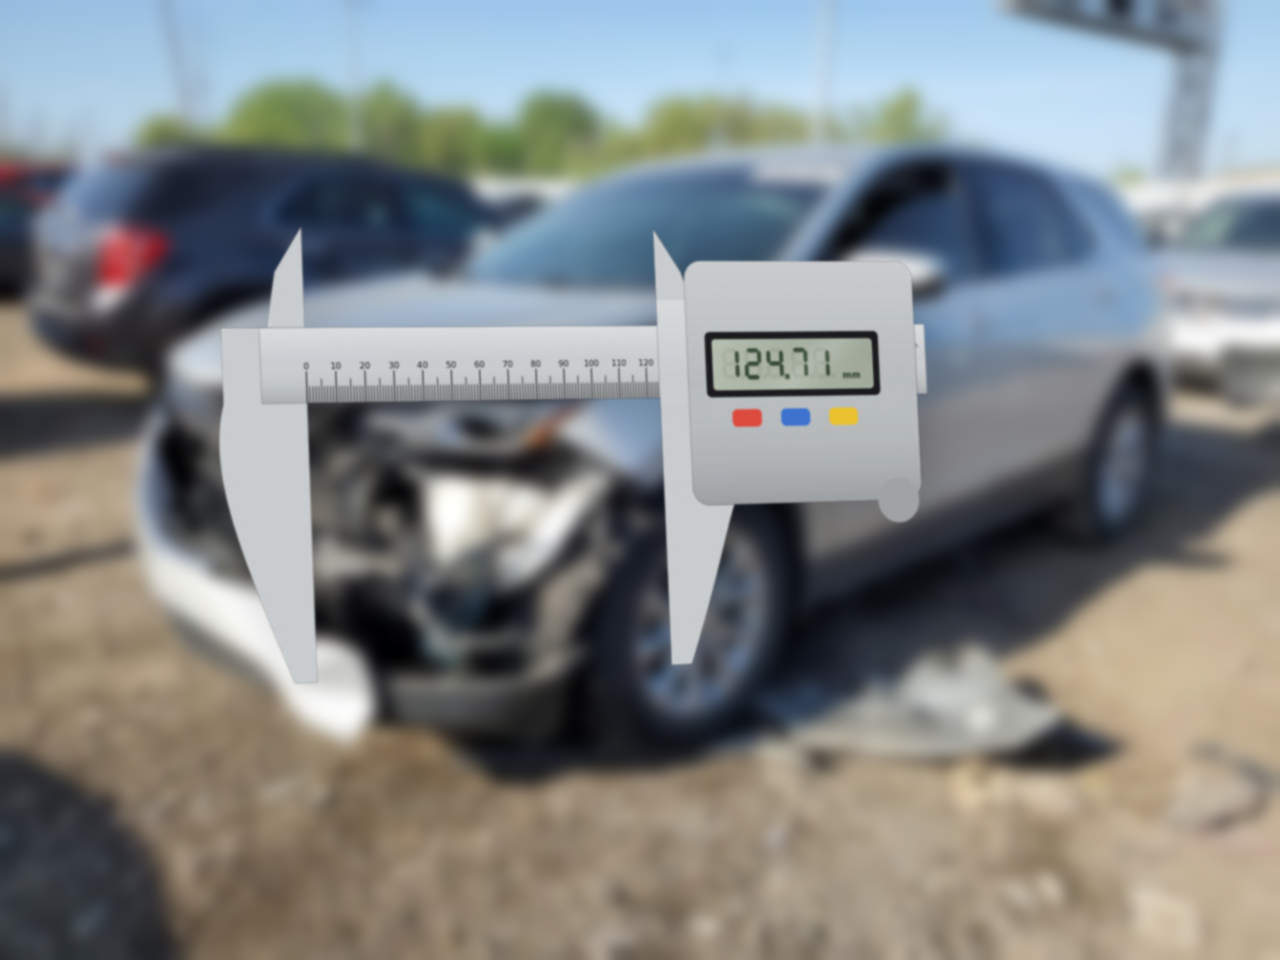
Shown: 124.71 mm
